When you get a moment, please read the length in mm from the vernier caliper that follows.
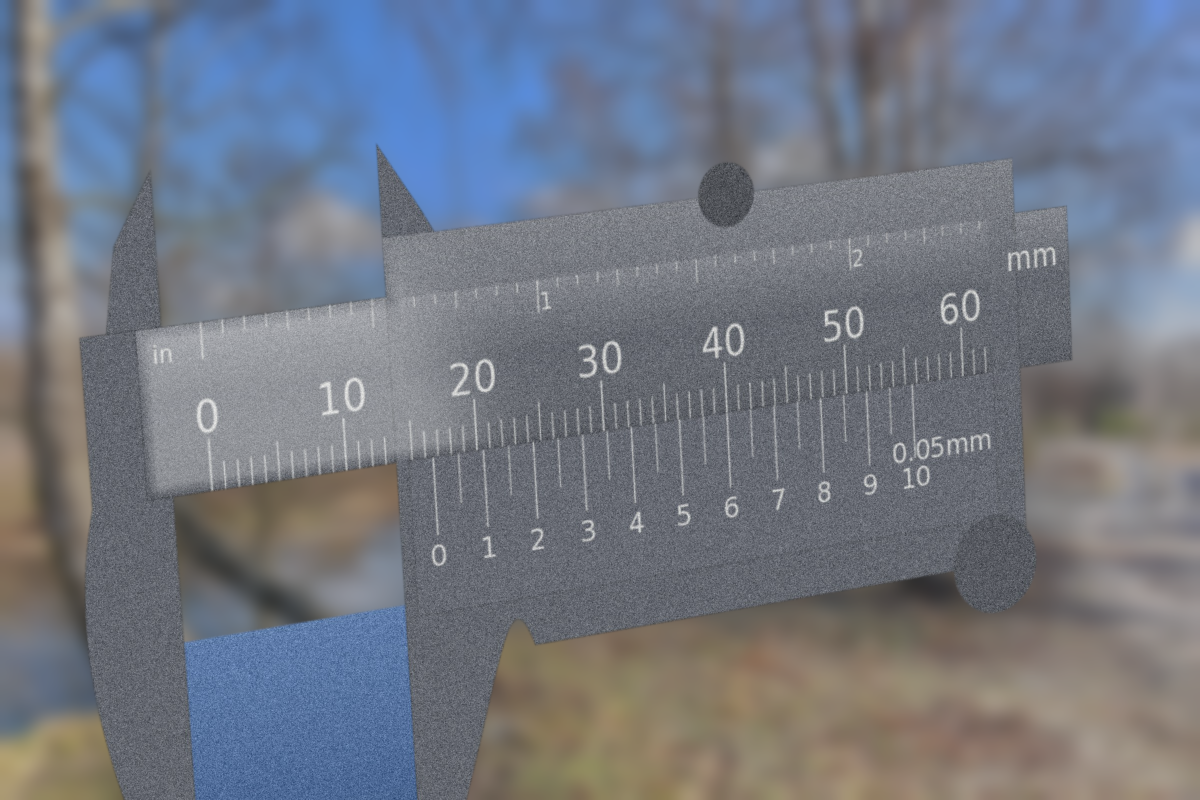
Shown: 16.6 mm
